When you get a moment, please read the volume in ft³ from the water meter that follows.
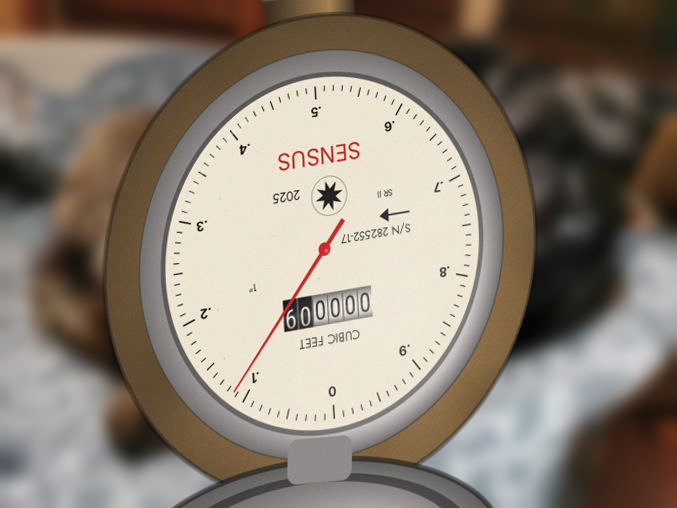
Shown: 9.11 ft³
